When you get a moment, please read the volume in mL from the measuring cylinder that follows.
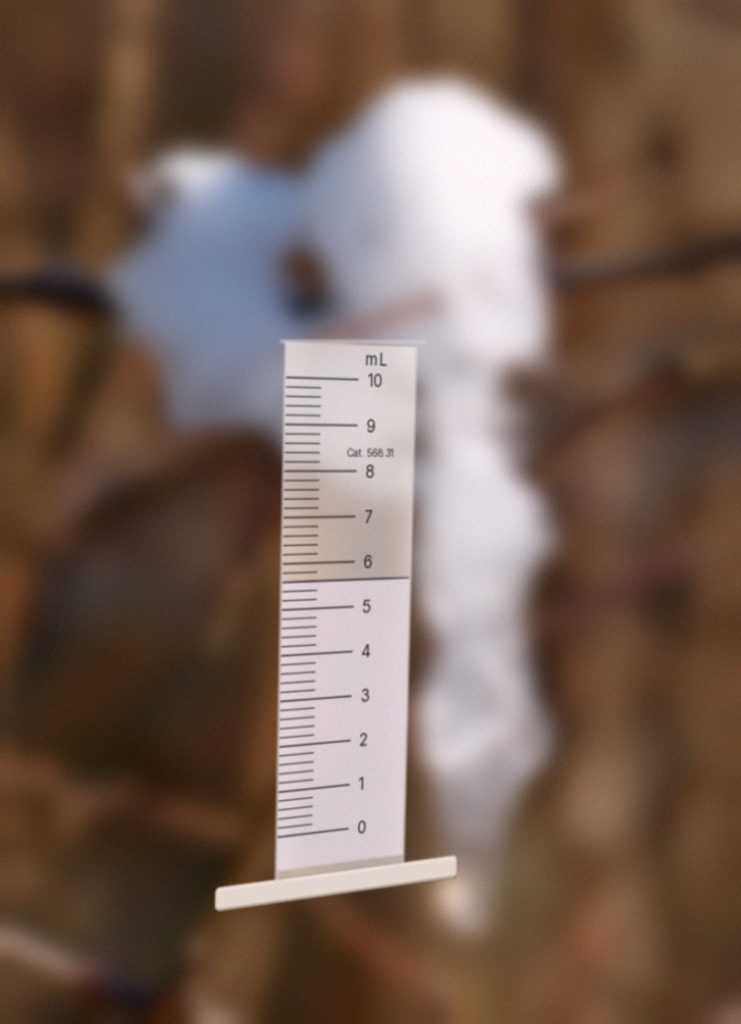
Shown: 5.6 mL
